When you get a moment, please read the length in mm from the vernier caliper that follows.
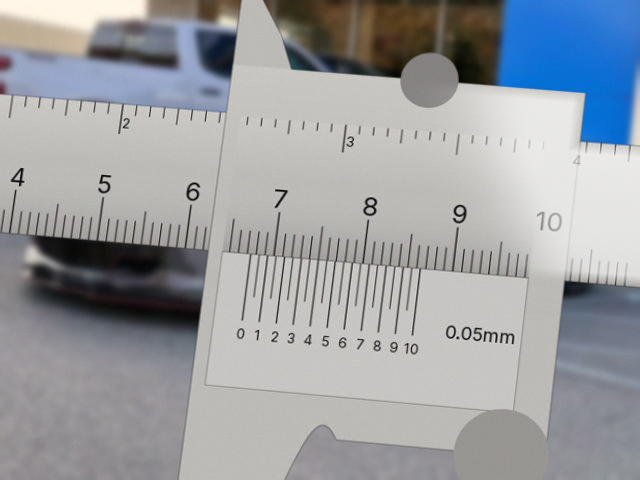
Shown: 67.4 mm
